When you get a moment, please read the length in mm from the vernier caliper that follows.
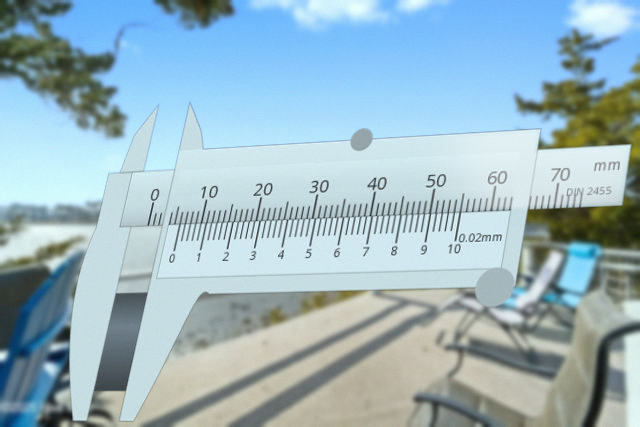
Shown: 6.0 mm
